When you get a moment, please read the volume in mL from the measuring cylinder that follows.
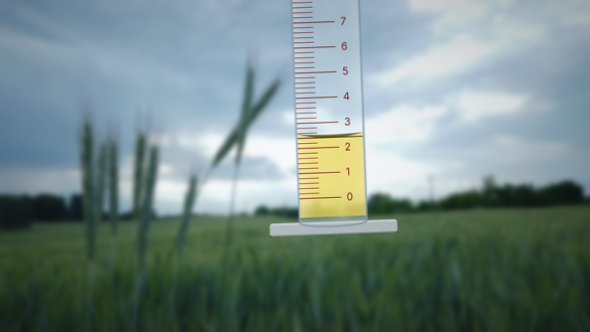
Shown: 2.4 mL
